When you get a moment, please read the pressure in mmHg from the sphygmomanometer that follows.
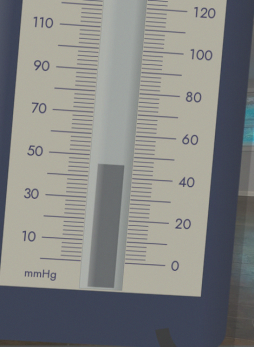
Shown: 46 mmHg
